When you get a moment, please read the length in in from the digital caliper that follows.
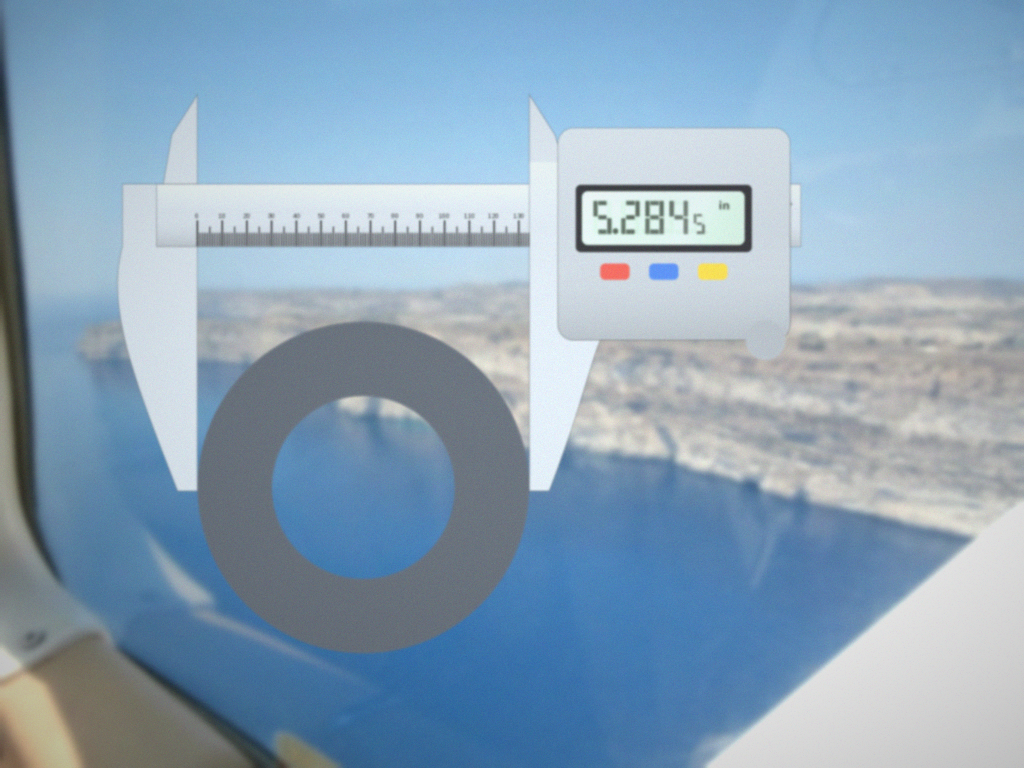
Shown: 5.2845 in
